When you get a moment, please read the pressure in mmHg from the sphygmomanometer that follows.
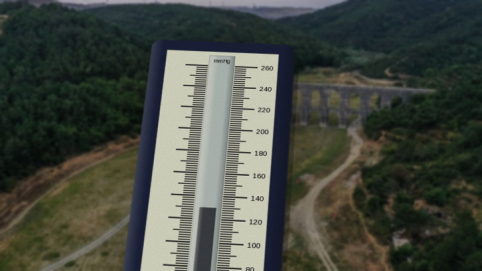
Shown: 130 mmHg
